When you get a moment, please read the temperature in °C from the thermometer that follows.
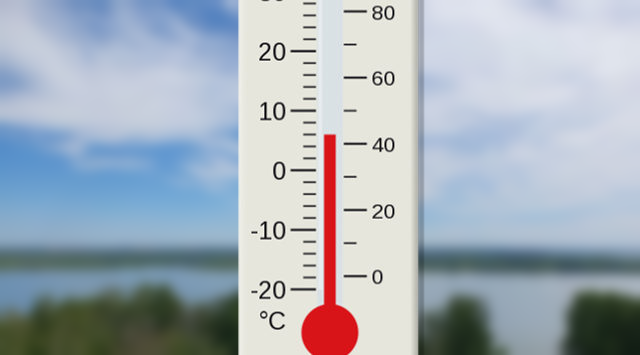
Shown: 6 °C
